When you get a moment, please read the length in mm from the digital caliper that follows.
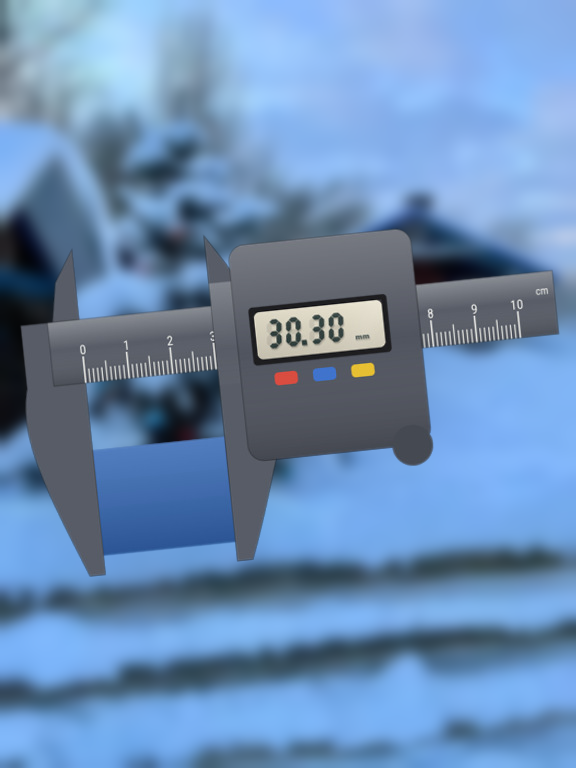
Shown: 30.30 mm
